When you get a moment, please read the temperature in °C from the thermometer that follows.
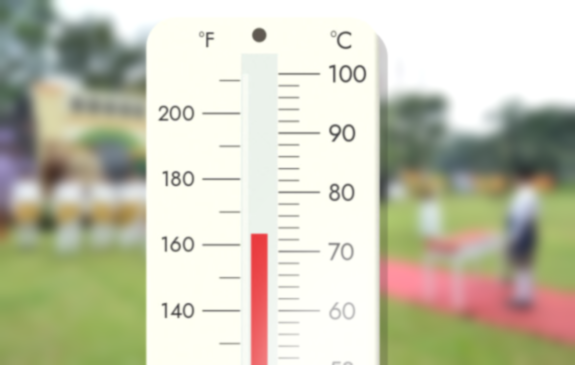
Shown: 73 °C
